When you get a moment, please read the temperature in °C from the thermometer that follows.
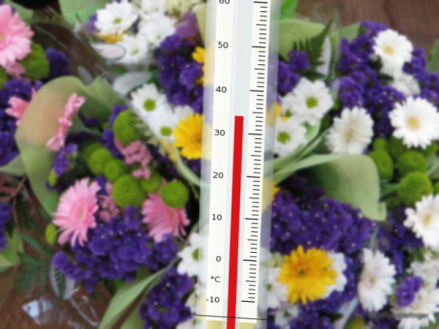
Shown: 34 °C
